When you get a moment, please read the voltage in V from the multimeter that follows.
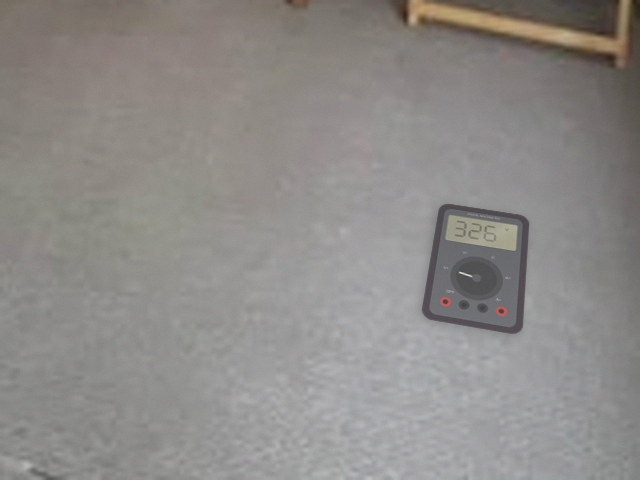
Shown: 326 V
